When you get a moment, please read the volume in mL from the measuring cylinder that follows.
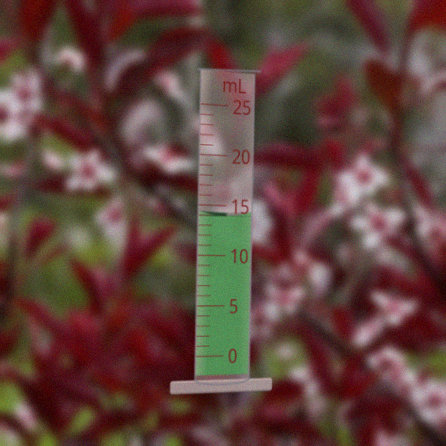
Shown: 14 mL
